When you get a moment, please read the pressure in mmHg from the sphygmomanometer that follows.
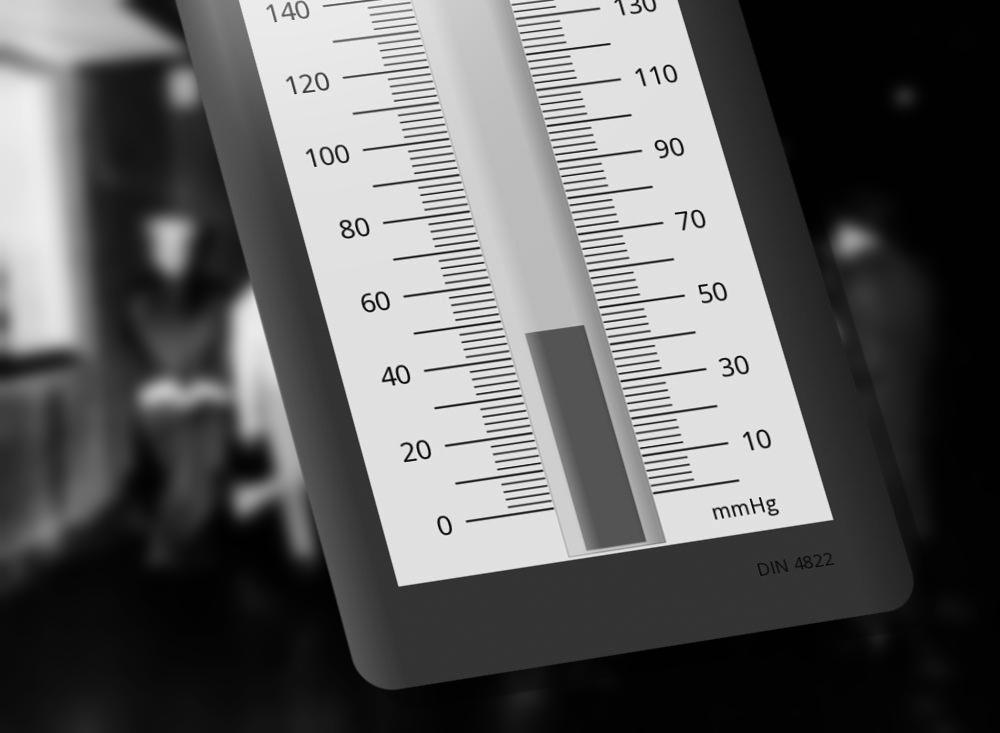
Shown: 46 mmHg
